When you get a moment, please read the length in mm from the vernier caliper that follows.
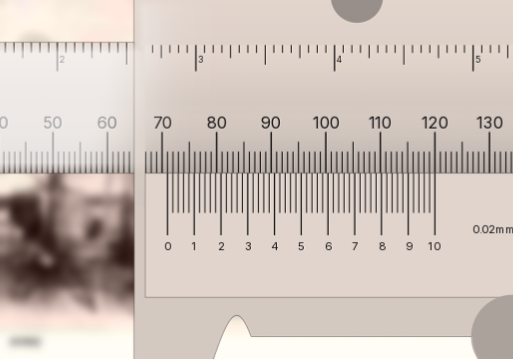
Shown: 71.0 mm
